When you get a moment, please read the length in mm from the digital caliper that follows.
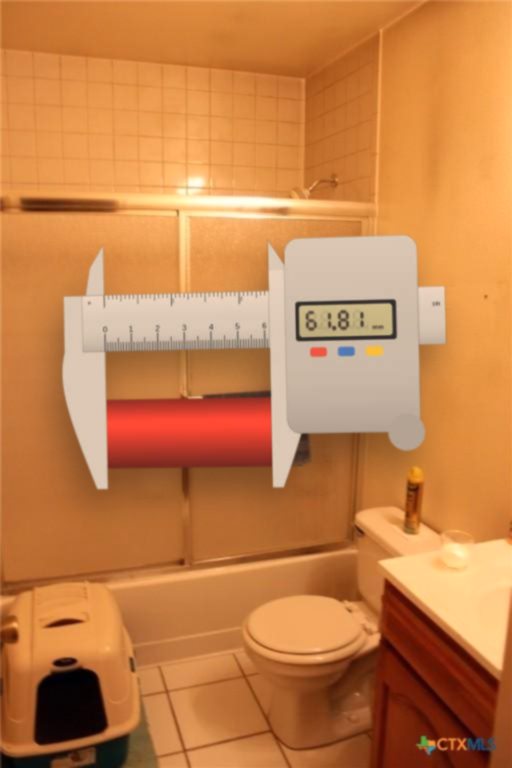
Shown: 61.81 mm
